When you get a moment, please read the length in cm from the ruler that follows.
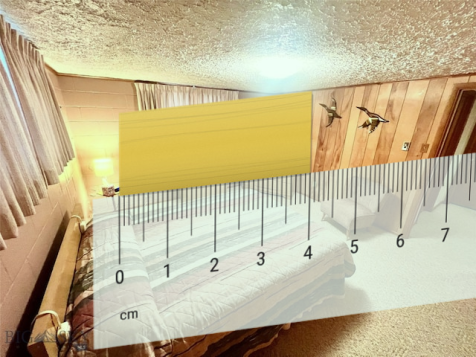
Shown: 4 cm
